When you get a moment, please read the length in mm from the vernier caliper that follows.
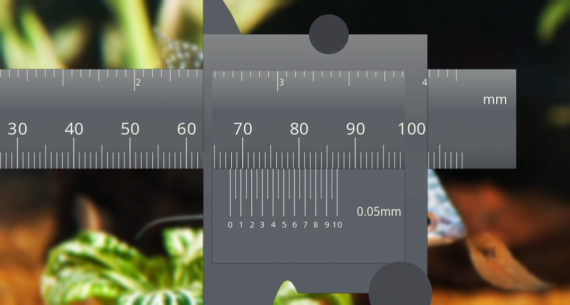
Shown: 67.8 mm
